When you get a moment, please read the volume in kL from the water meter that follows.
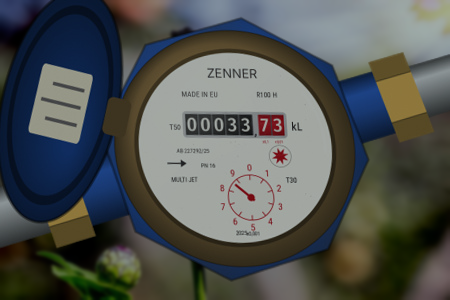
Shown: 33.738 kL
